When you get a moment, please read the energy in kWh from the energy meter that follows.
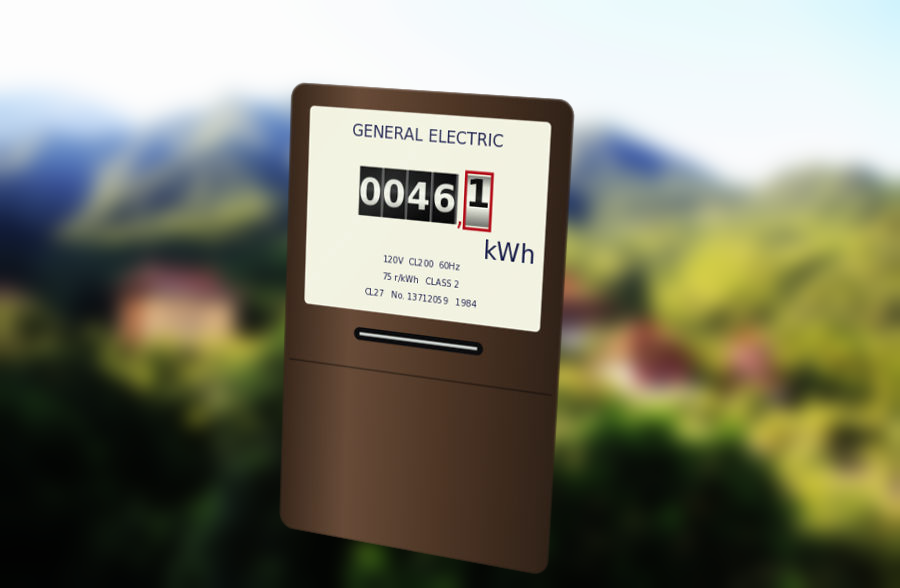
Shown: 46.1 kWh
